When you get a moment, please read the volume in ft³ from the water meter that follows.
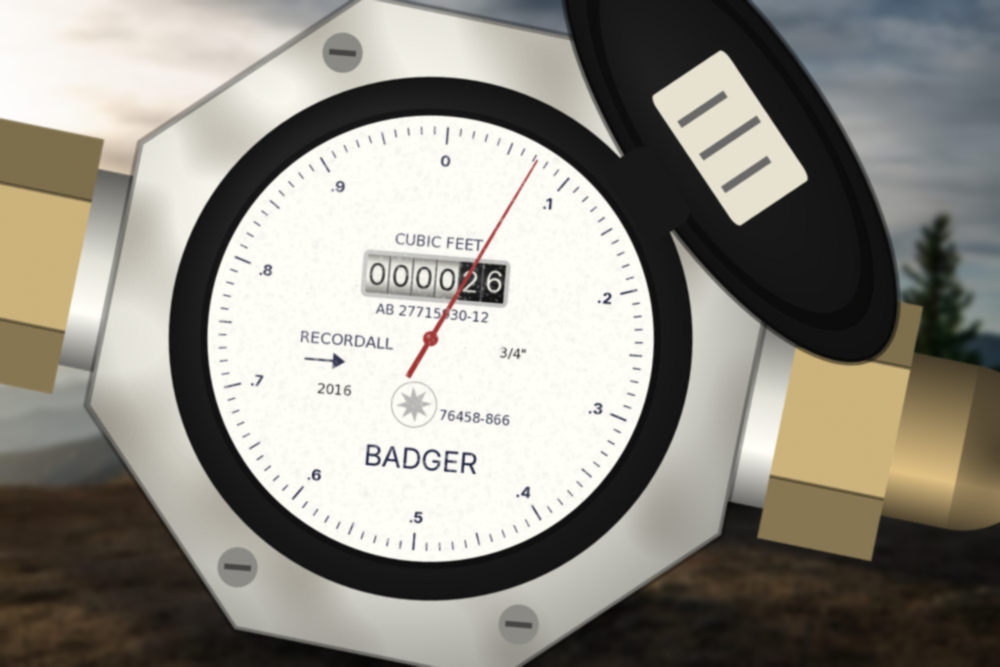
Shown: 26.07 ft³
